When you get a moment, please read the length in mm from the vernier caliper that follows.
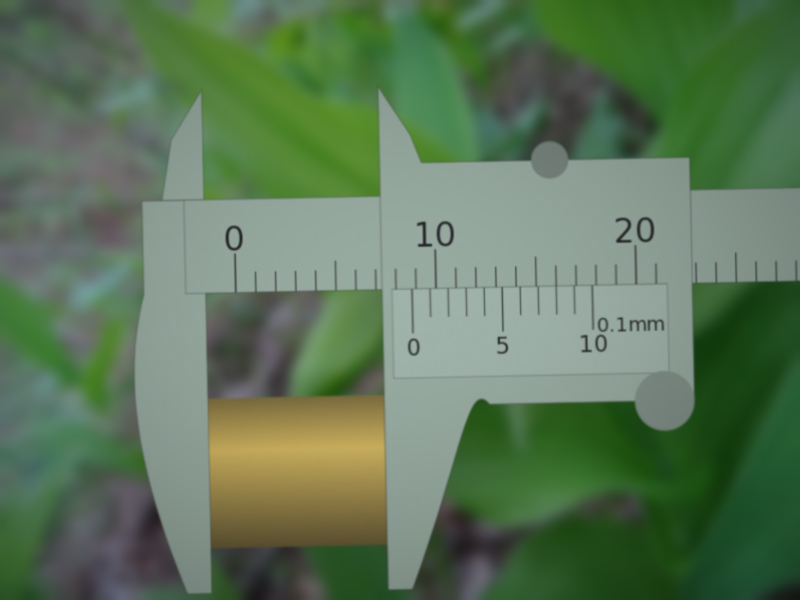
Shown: 8.8 mm
